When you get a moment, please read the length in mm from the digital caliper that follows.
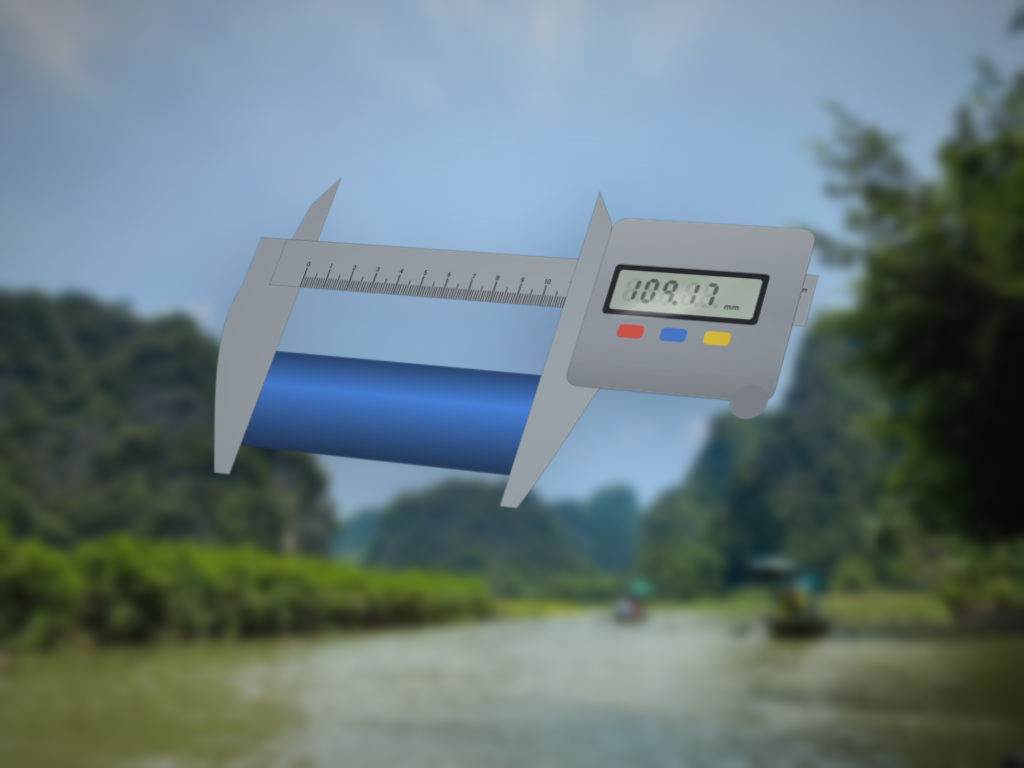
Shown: 109.17 mm
